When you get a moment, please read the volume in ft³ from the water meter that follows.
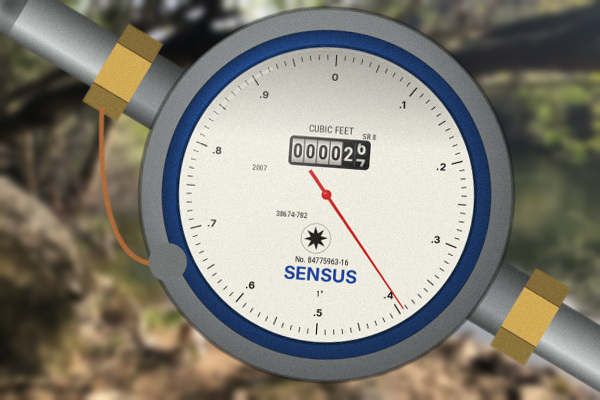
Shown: 26.39 ft³
